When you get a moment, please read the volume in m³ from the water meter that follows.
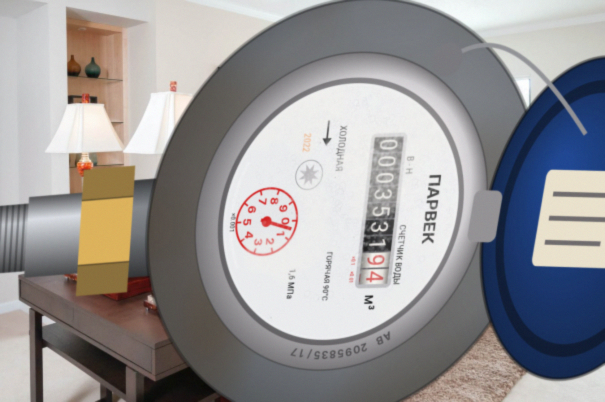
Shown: 3531.940 m³
